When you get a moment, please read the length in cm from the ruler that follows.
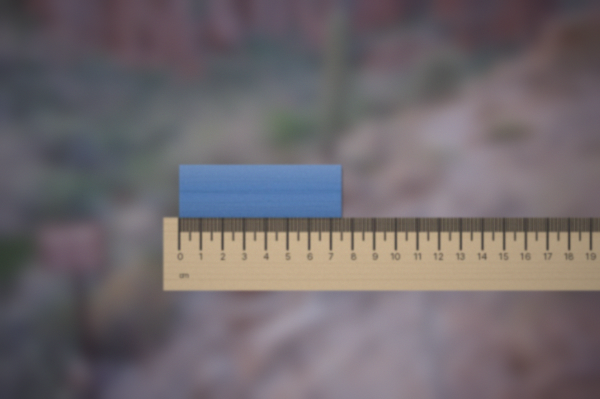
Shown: 7.5 cm
